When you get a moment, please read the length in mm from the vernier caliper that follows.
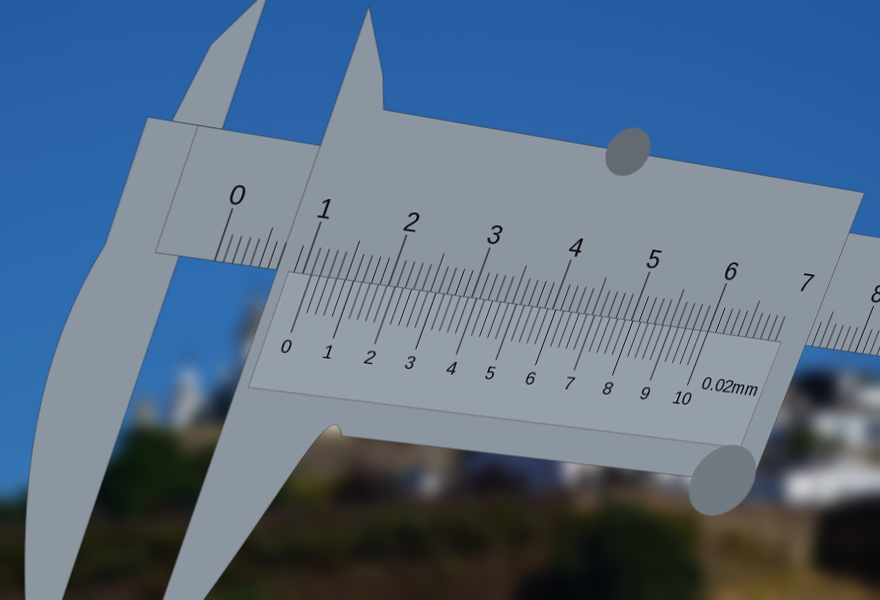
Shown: 11.0 mm
